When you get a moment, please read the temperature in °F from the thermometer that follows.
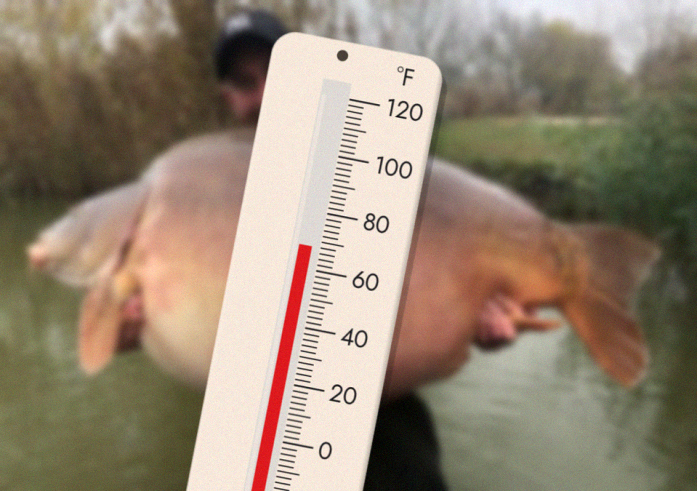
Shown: 68 °F
